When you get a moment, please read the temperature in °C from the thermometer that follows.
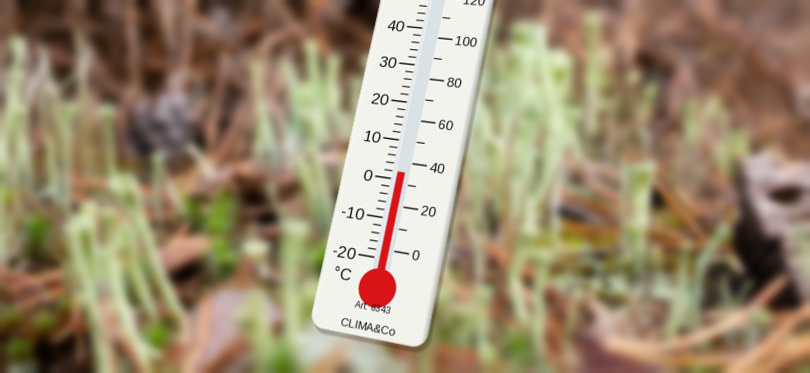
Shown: 2 °C
